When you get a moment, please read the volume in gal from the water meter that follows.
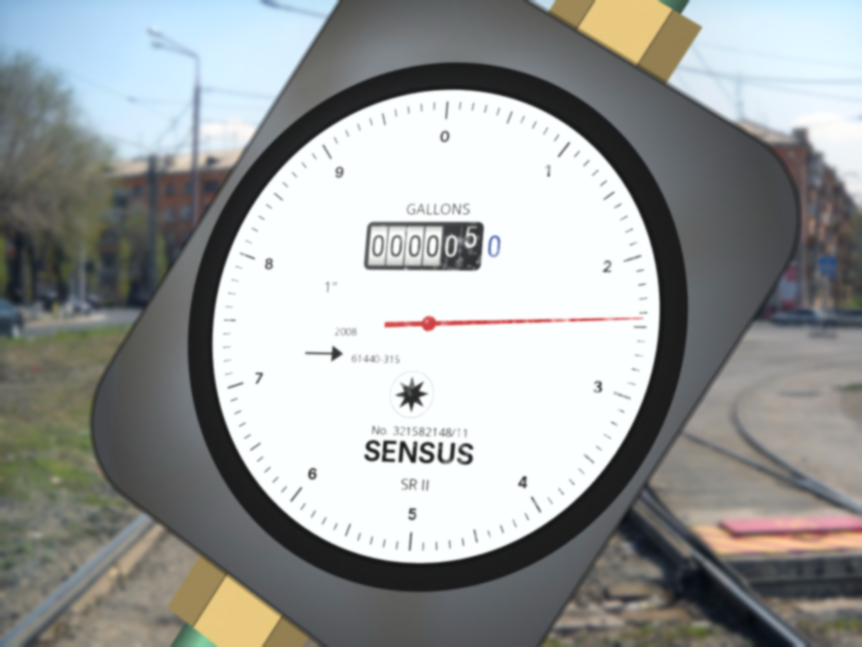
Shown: 52.4 gal
